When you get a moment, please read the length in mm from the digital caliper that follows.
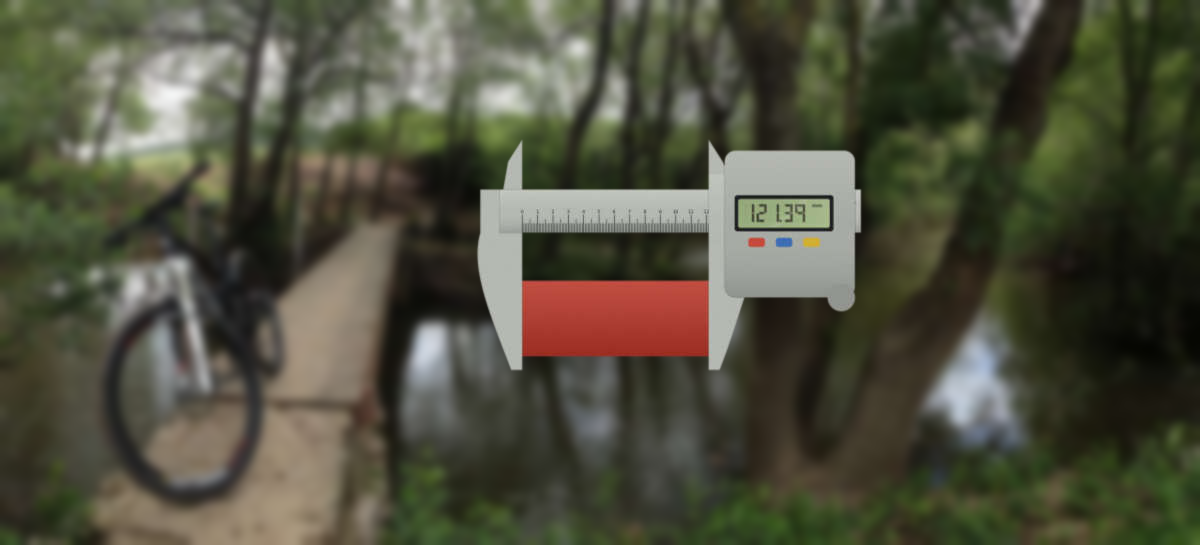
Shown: 121.39 mm
